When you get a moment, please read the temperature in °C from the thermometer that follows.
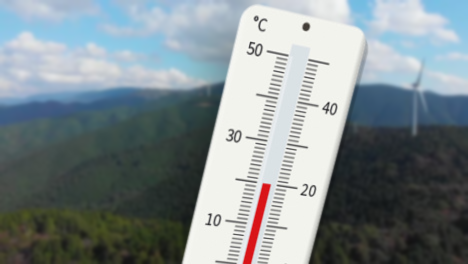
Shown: 20 °C
